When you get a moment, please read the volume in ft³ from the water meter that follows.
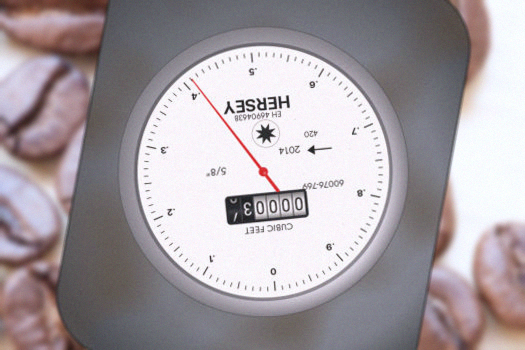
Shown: 37.41 ft³
